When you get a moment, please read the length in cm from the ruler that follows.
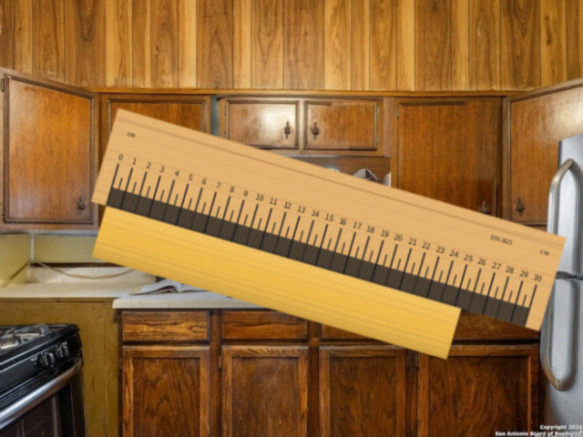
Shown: 25.5 cm
